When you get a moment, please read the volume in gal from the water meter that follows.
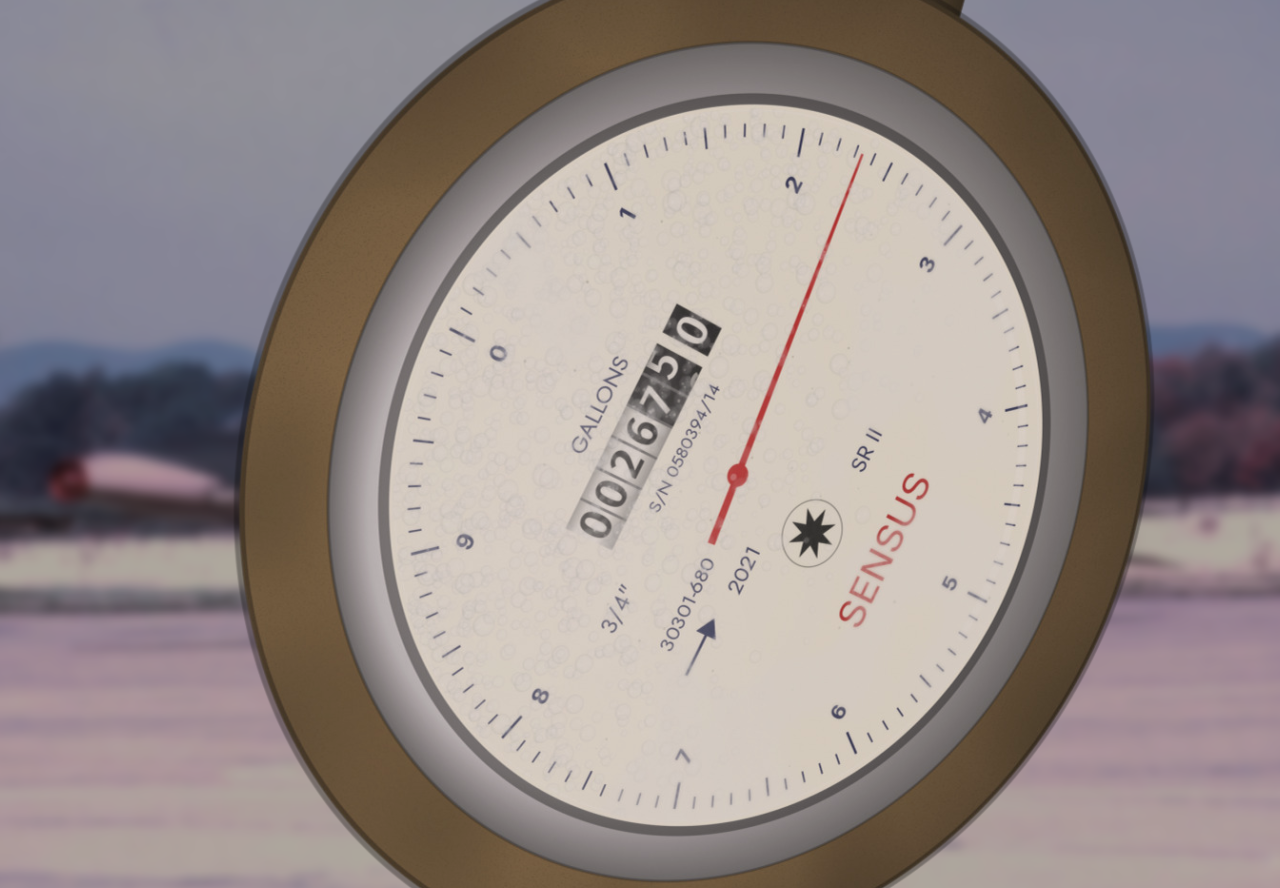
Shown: 26752.3 gal
